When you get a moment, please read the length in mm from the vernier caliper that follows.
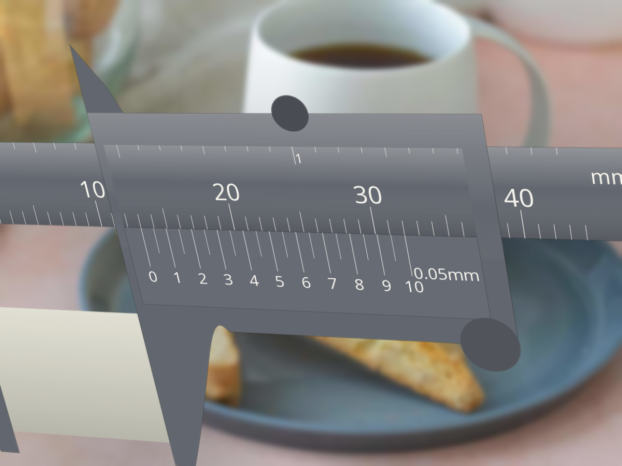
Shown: 13.0 mm
